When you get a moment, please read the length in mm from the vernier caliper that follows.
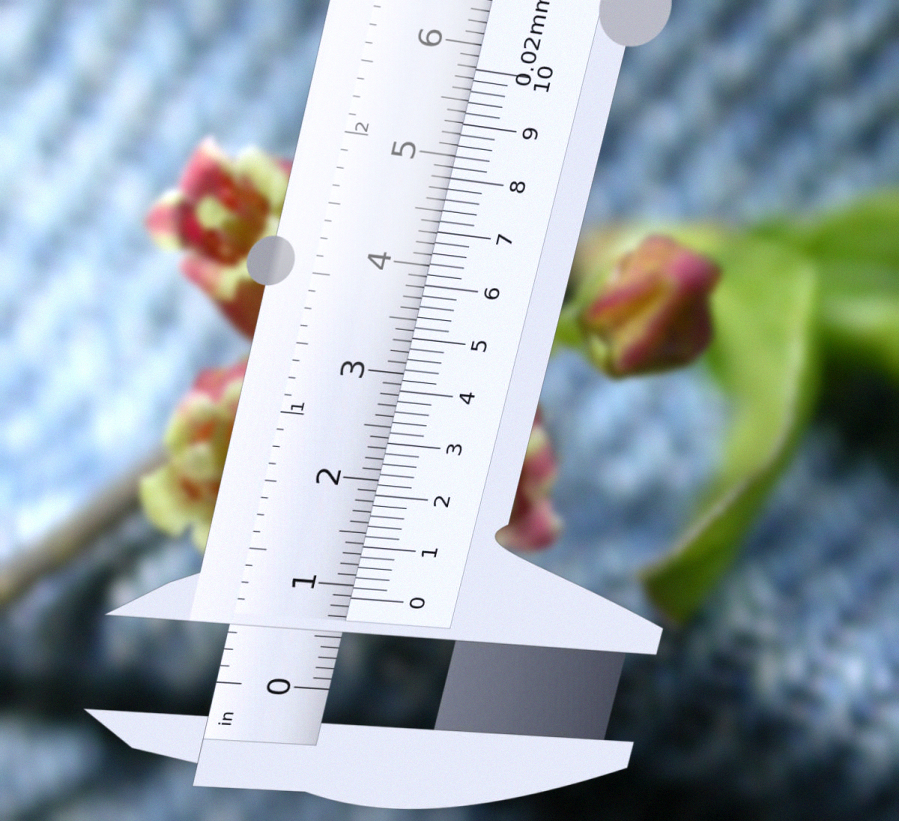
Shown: 8.8 mm
